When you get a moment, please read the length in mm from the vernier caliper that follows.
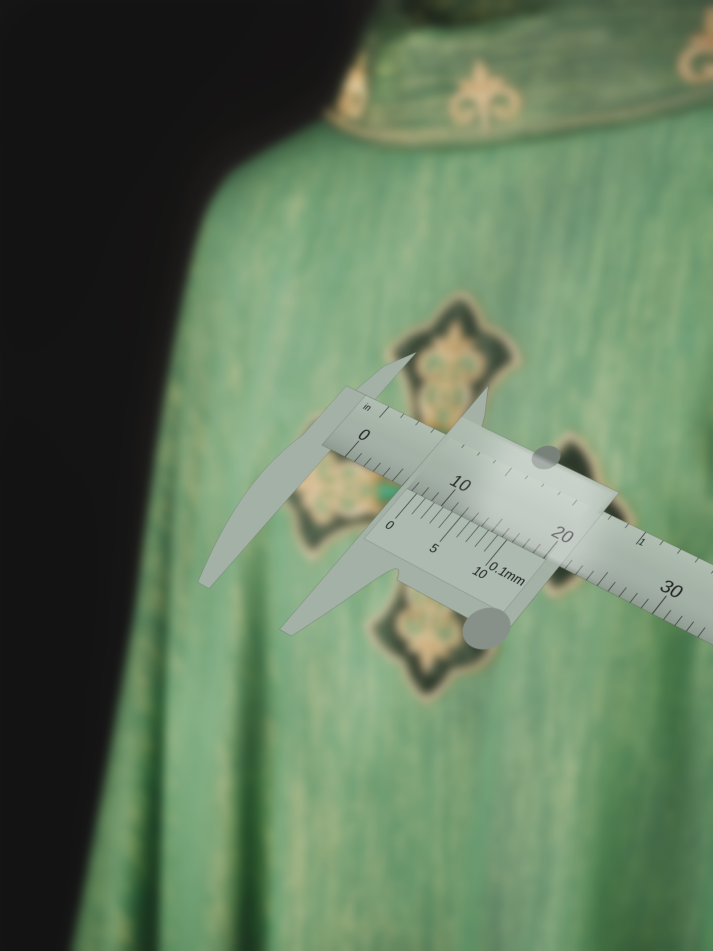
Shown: 7.5 mm
